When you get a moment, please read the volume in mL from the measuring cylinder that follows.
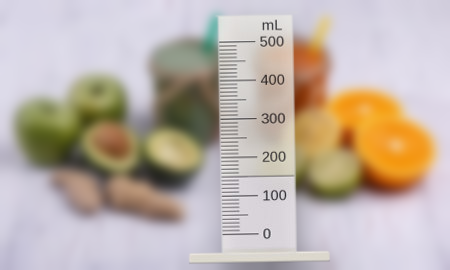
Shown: 150 mL
